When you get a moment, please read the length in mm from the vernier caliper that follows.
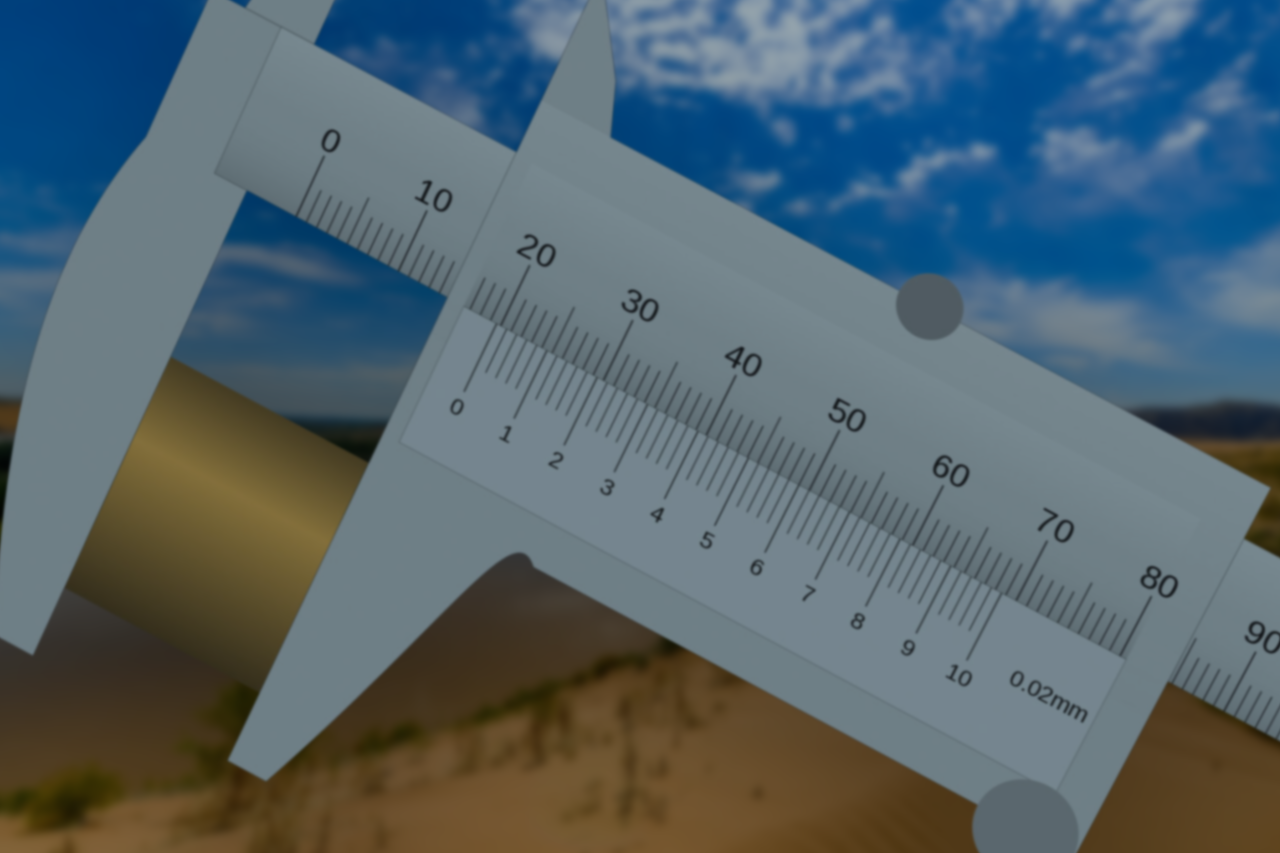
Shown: 19.6 mm
